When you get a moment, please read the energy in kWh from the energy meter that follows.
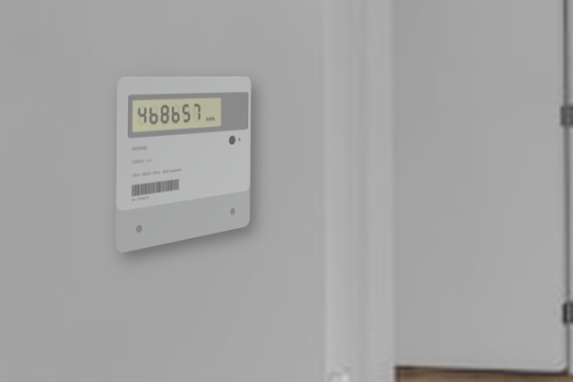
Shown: 468657 kWh
